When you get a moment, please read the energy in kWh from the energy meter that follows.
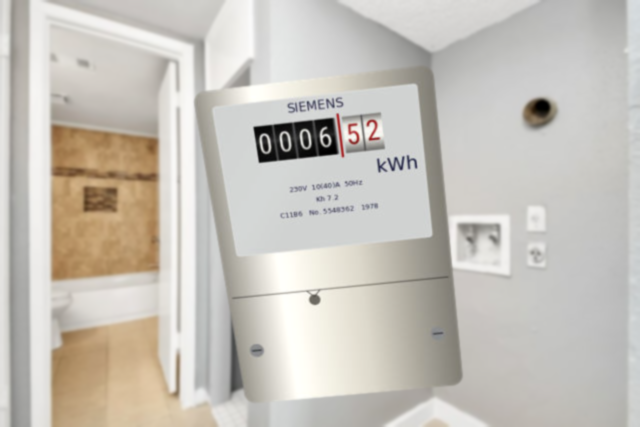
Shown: 6.52 kWh
